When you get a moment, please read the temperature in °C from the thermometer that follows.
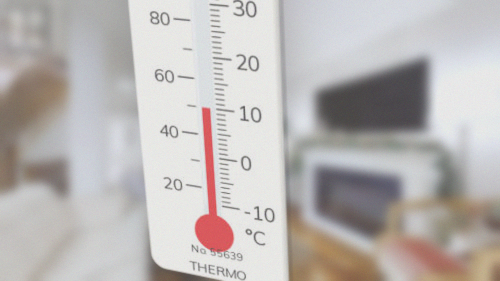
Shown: 10 °C
